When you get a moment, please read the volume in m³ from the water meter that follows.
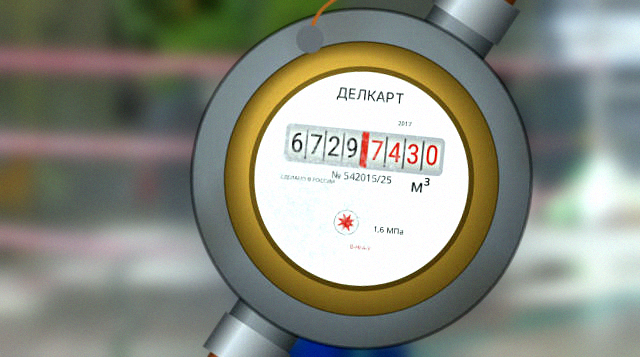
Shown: 6729.7430 m³
